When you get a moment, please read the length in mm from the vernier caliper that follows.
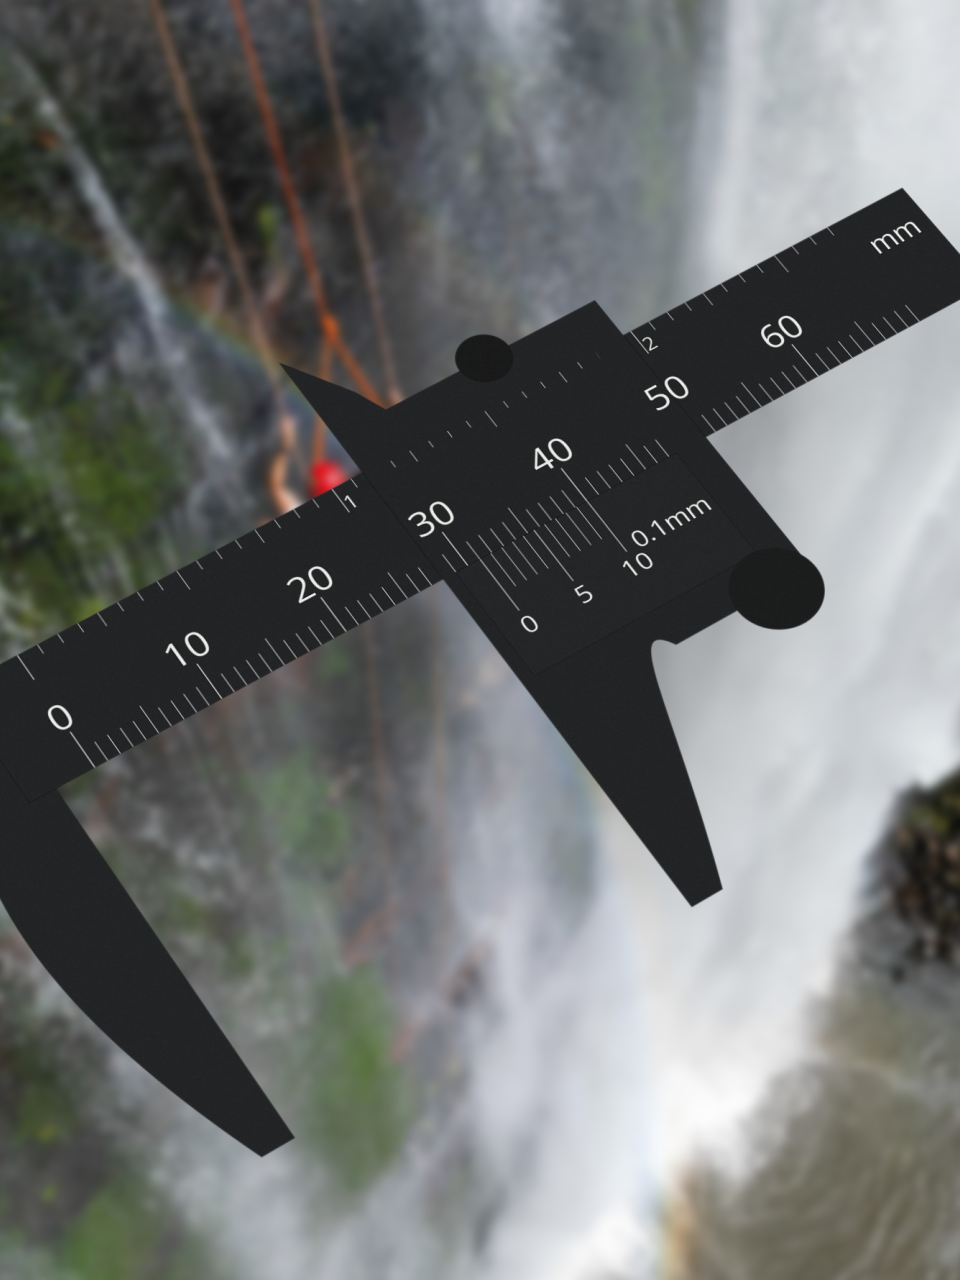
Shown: 31.0 mm
